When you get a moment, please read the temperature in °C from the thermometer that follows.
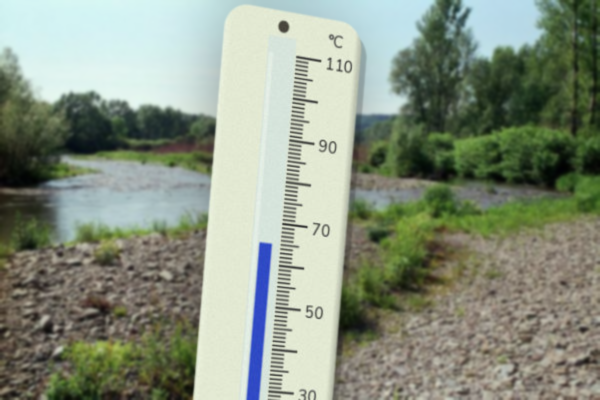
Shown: 65 °C
